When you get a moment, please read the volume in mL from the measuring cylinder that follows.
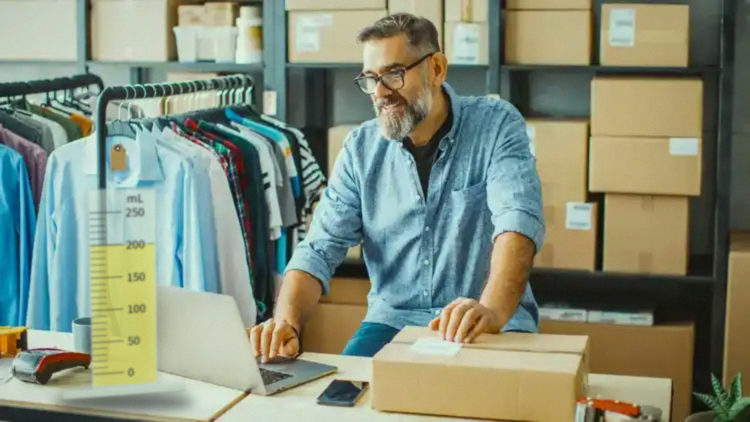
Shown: 200 mL
